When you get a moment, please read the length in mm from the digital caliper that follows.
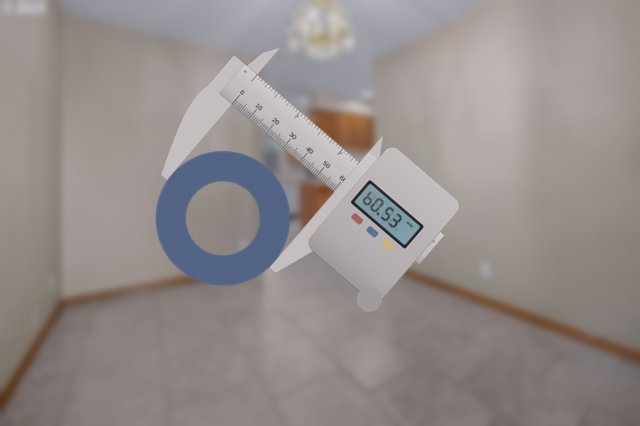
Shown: 60.53 mm
